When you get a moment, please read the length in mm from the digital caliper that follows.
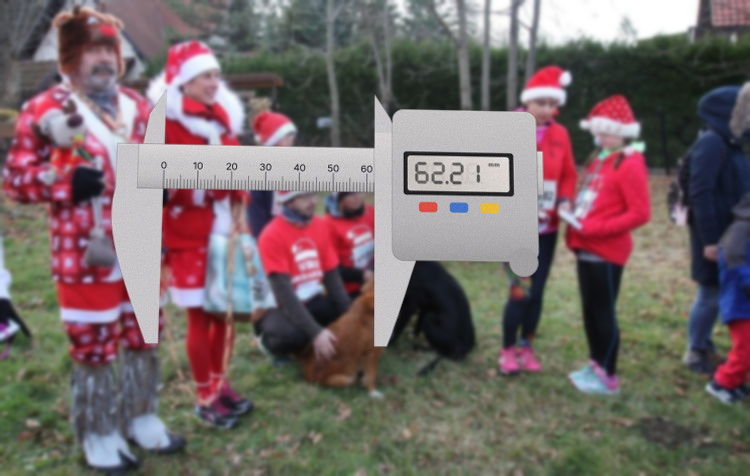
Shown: 62.21 mm
